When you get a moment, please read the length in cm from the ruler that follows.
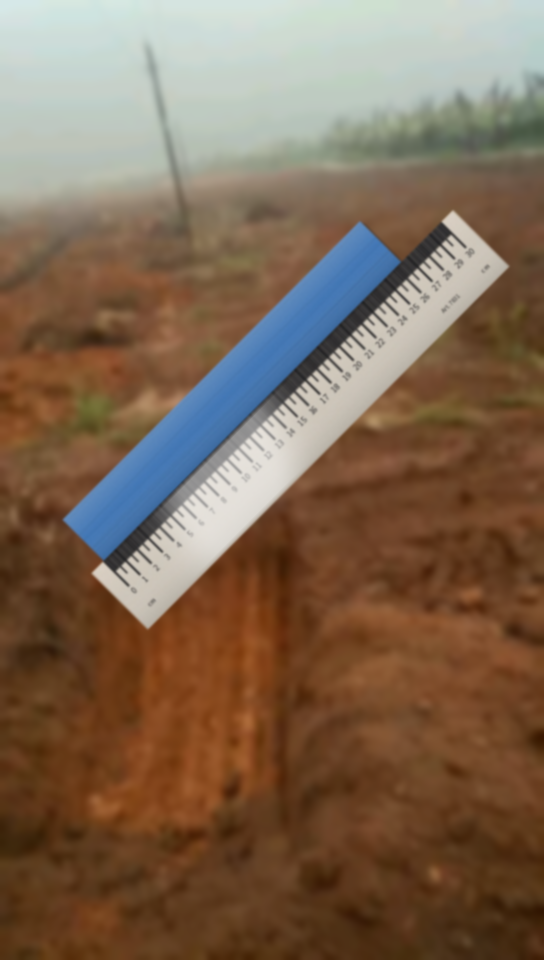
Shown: 26.5 cm
